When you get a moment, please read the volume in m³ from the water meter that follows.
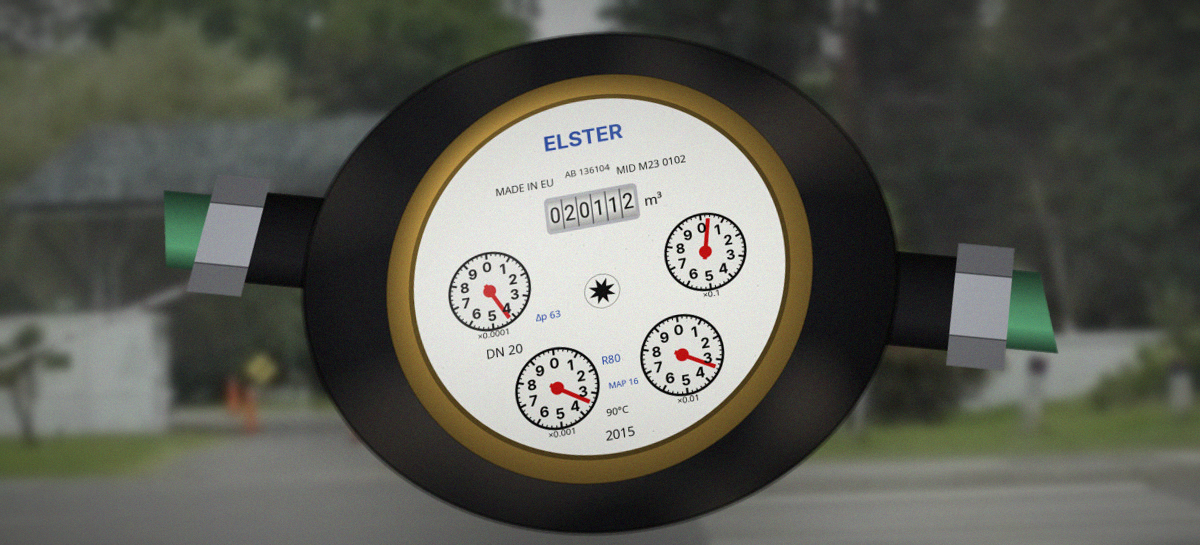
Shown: 20112.0334 m³
